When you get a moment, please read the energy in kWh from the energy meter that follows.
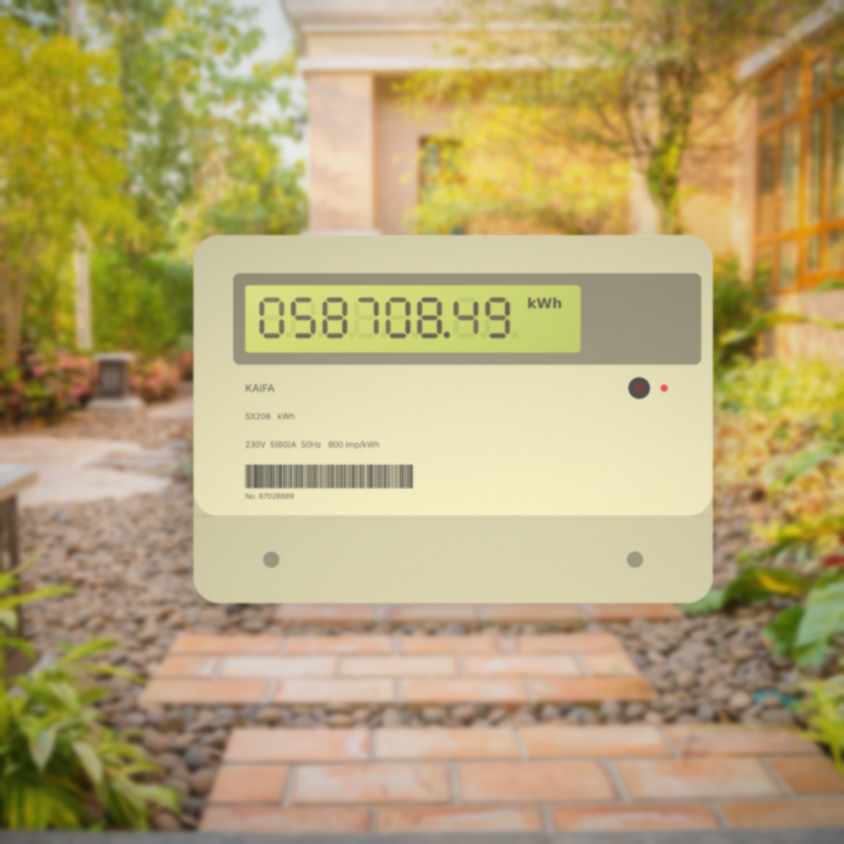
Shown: 58708.49 kWh
